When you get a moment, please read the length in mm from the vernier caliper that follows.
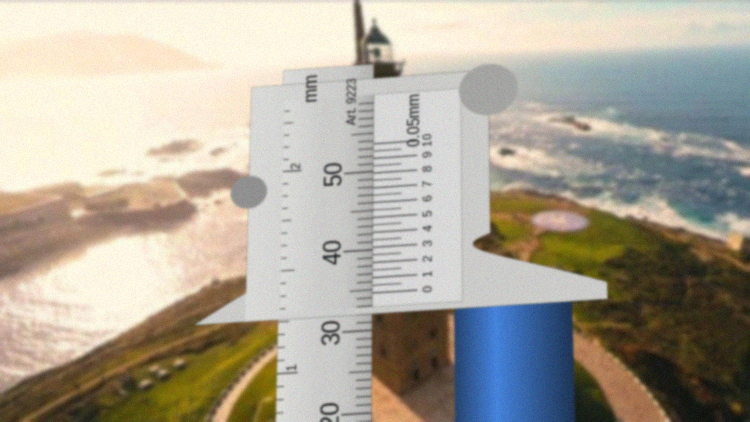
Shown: 34.6 mm
